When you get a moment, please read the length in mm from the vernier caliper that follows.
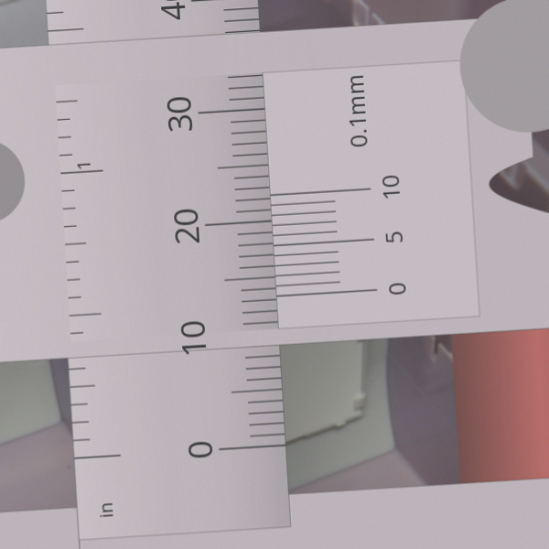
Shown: 13.3 mm
